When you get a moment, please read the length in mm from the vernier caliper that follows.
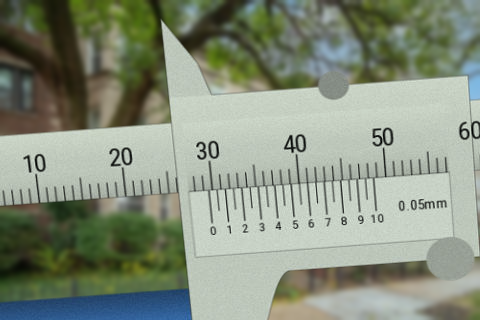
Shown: 29.6 mm
